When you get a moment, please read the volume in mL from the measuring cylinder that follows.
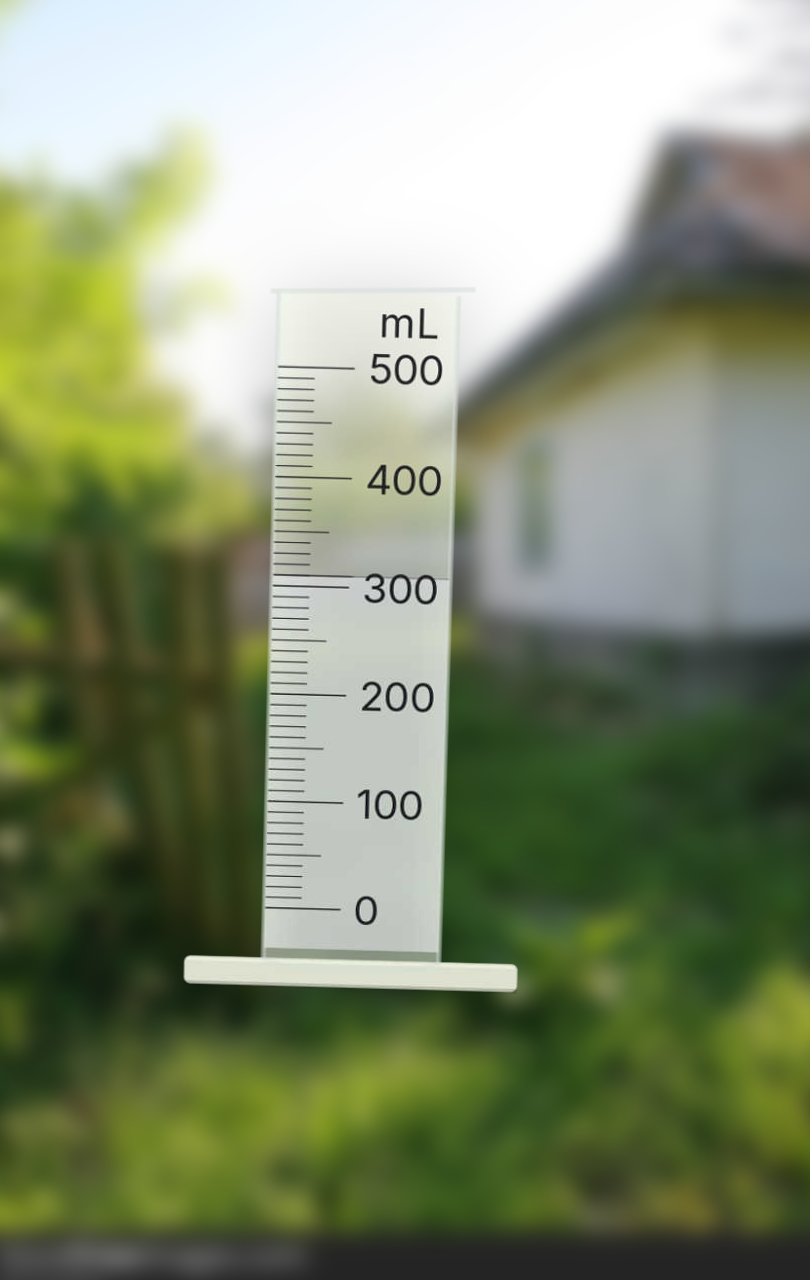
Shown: 310 mL
